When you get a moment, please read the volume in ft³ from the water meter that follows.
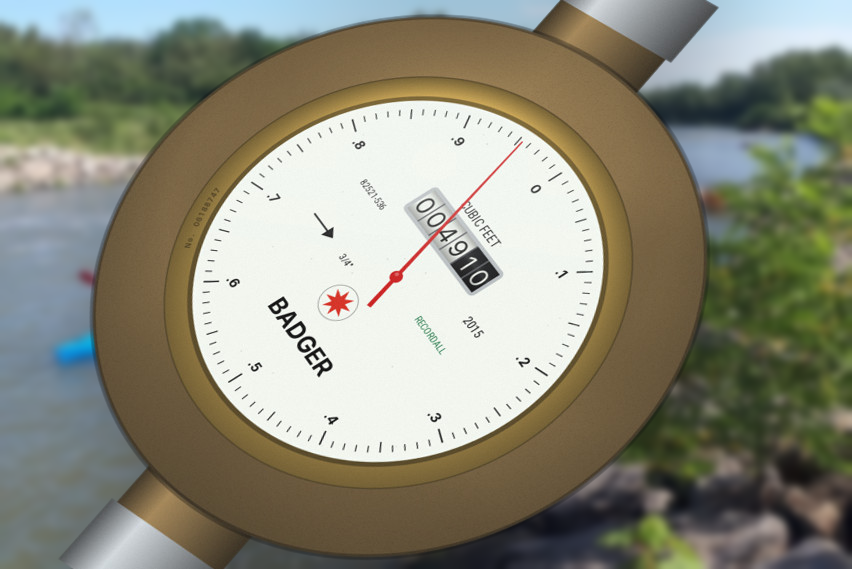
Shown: 4909.95 ft³
